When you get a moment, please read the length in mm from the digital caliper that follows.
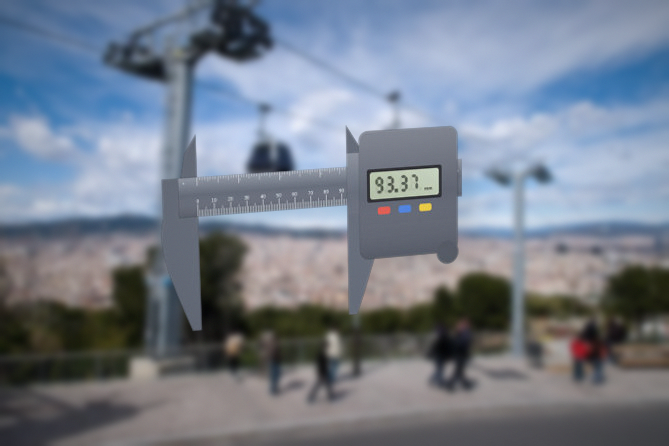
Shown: 93.37 mm
